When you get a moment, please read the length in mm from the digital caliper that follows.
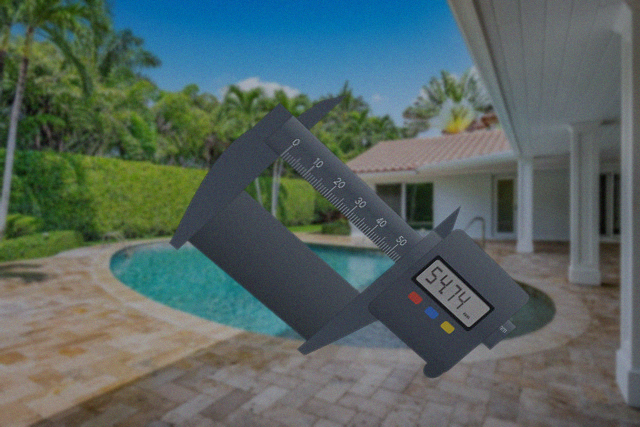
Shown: 54.74 mm
